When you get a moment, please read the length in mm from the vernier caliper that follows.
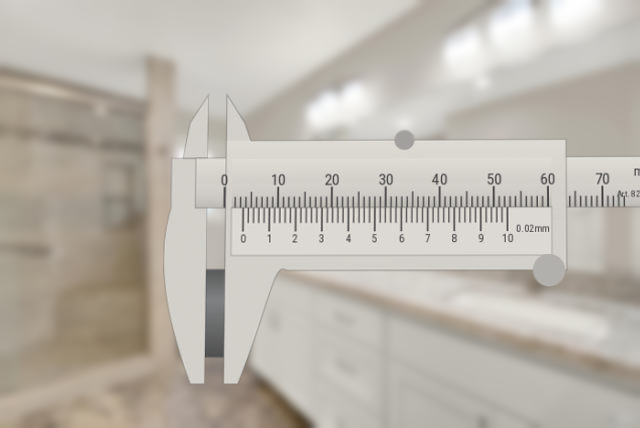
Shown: 3.5 mm
